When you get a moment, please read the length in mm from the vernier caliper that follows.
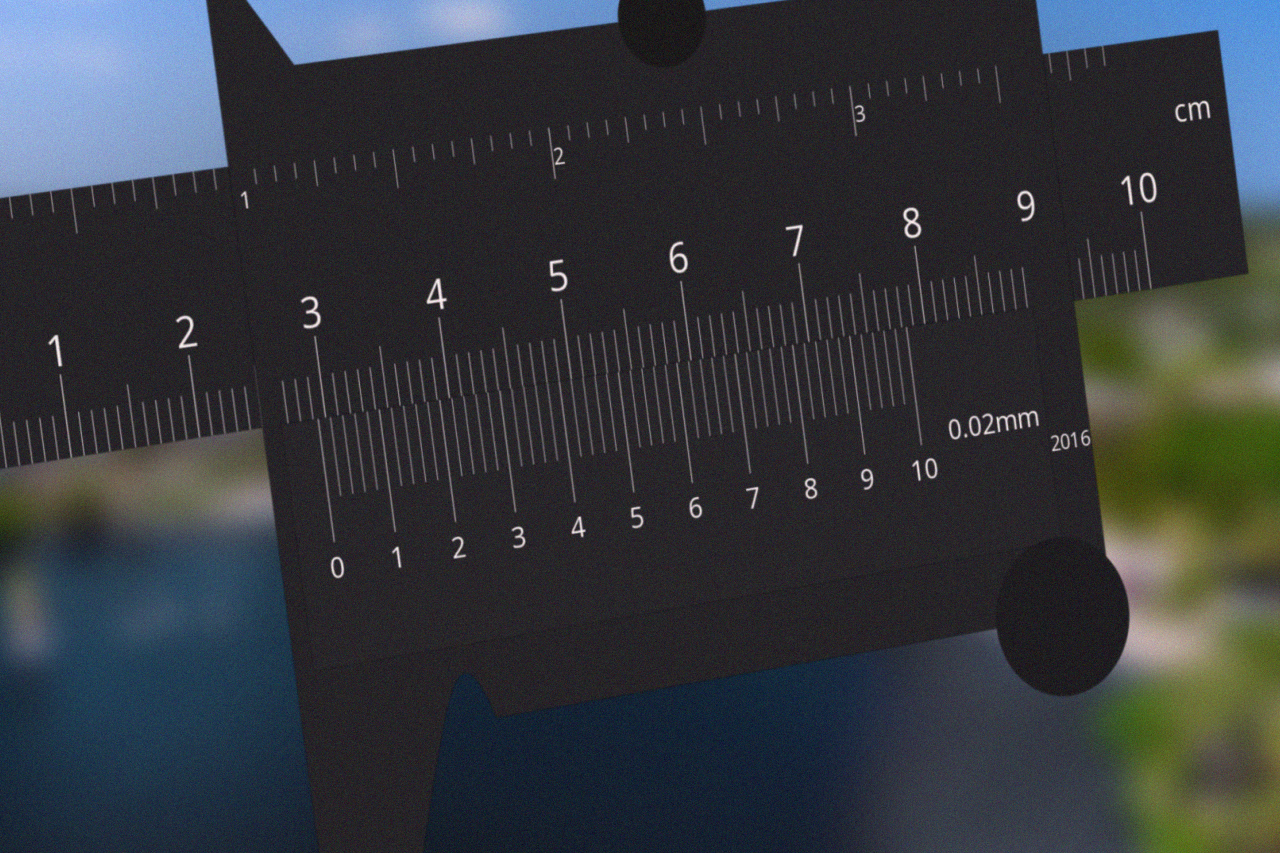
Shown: 29.4 mm
